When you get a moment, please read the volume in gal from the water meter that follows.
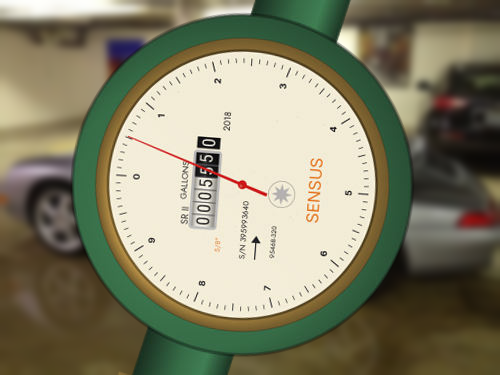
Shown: 5550.5 gal
